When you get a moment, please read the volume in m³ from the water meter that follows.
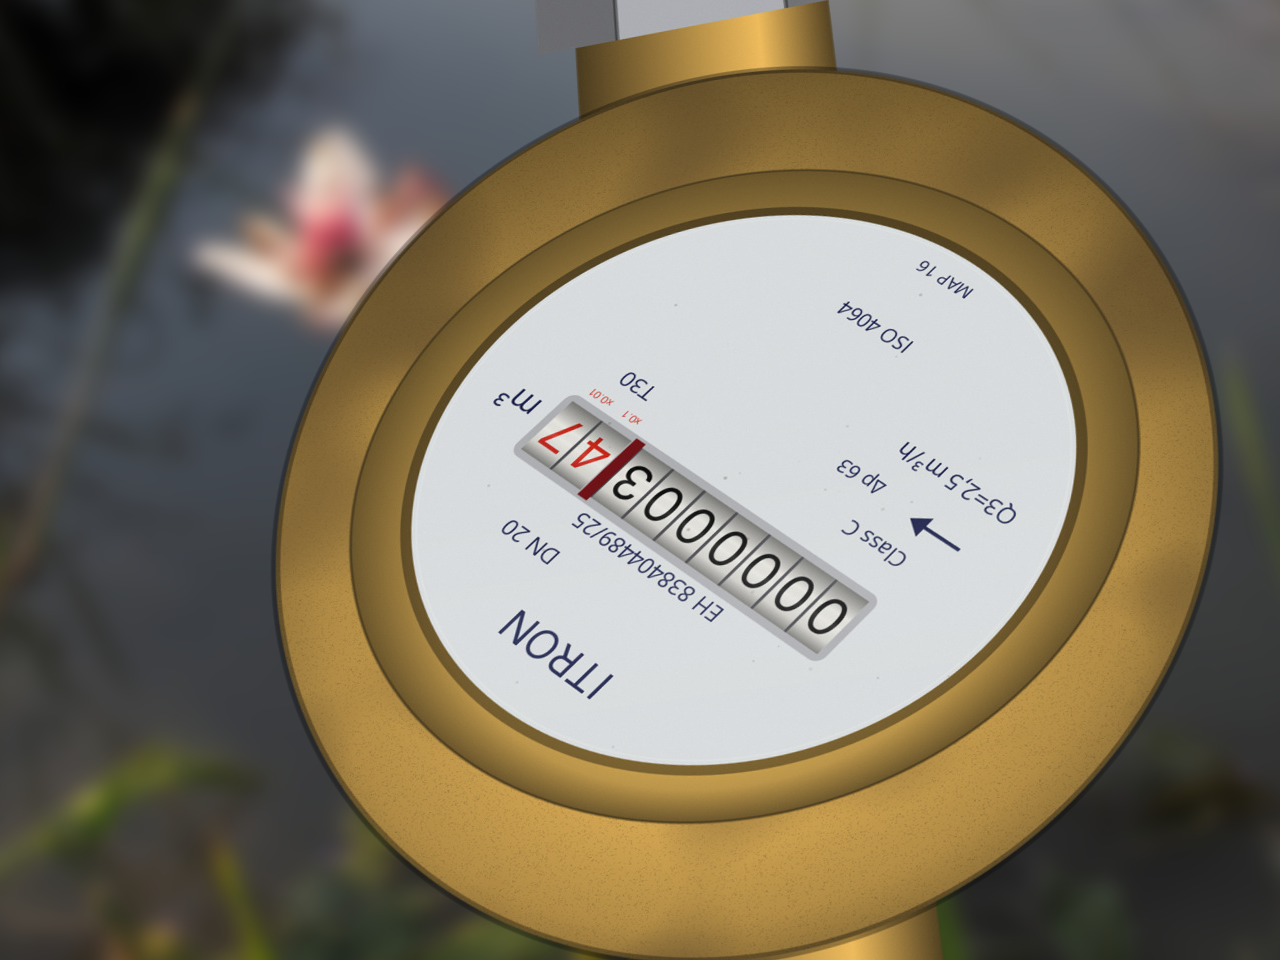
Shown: 3.47 m³
